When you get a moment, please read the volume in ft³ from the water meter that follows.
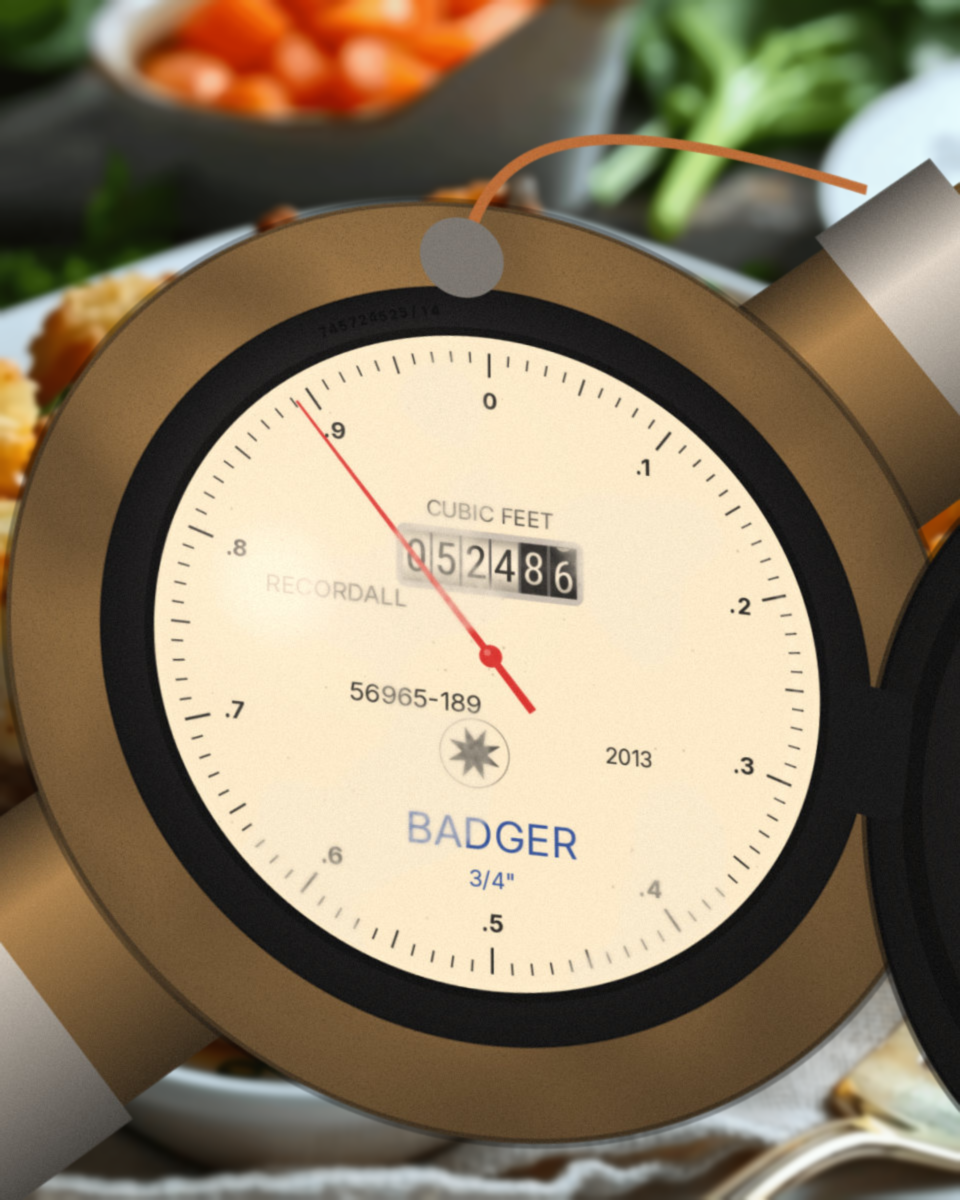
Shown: 52485.89 ft³
